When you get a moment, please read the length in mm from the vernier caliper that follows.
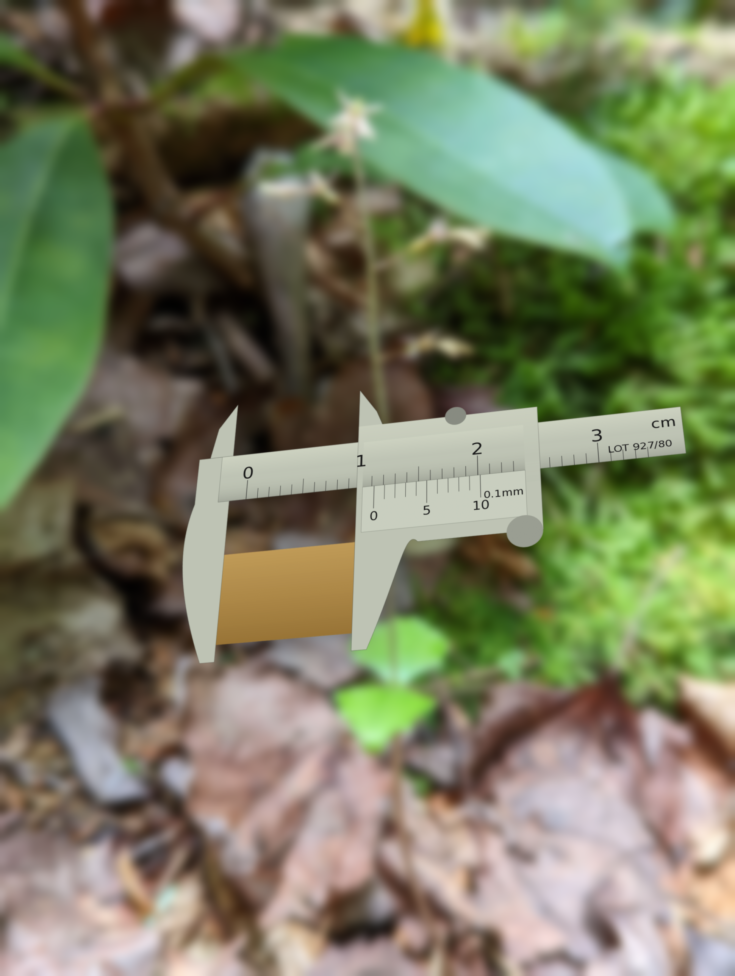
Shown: 11.2 mm
